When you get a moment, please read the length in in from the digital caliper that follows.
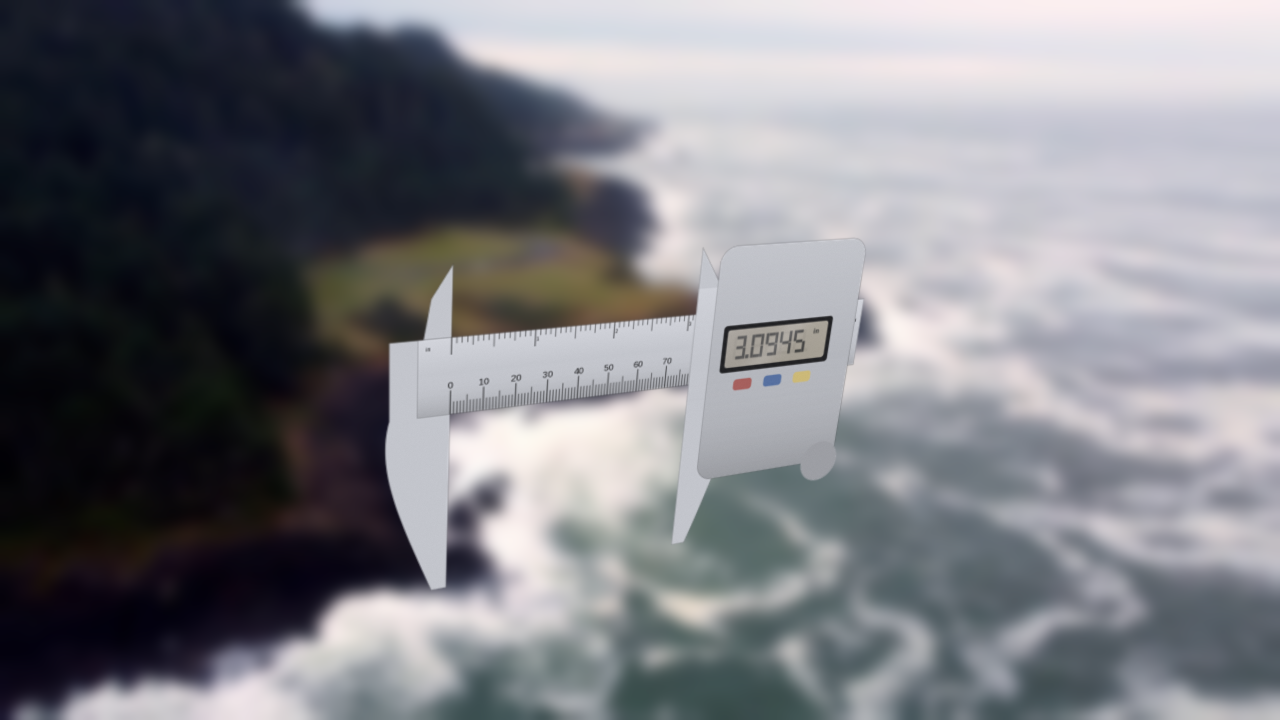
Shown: 3.0945 in
